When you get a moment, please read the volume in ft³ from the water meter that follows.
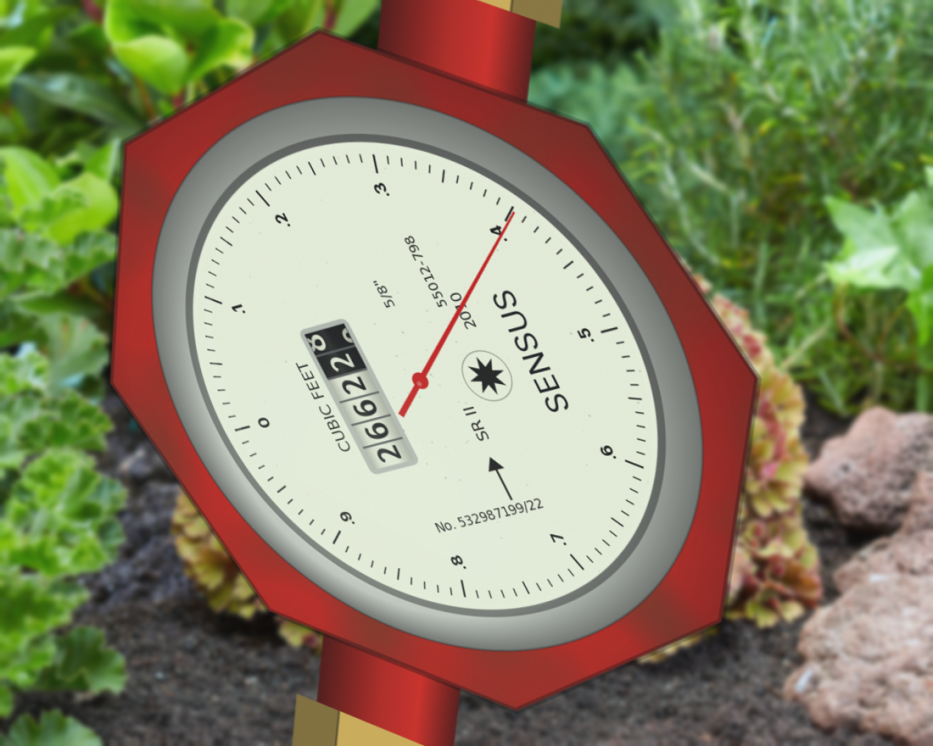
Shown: 266228.40 ft³
